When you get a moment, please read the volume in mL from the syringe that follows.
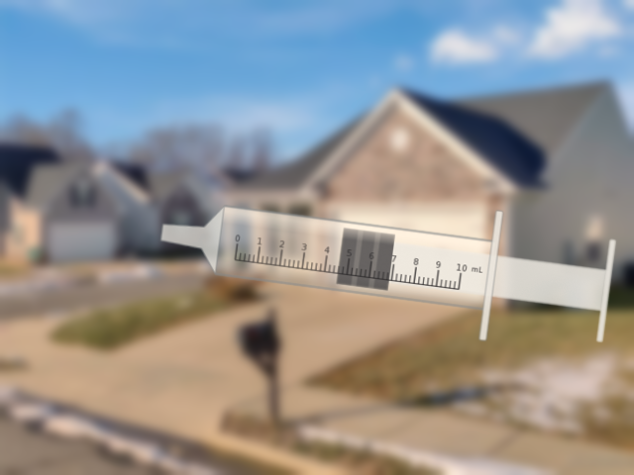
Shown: 4.6 mL
